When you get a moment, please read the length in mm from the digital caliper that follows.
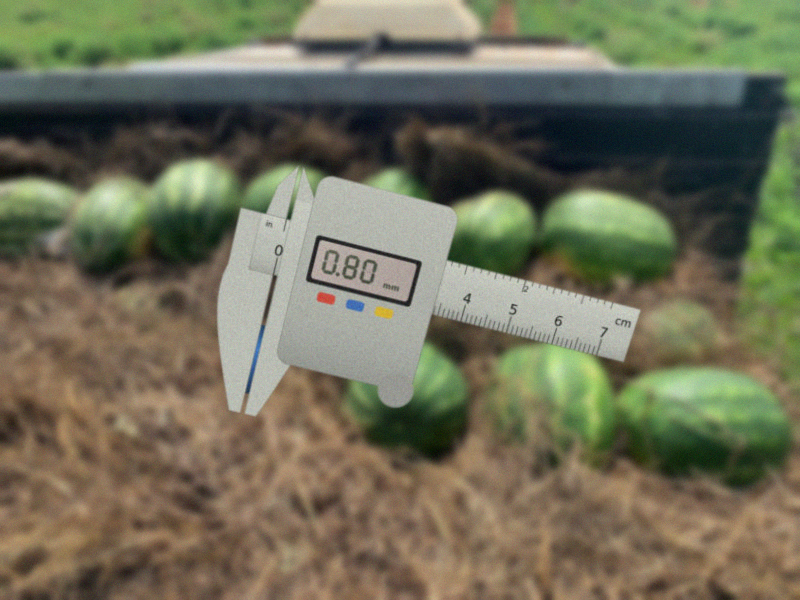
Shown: 0.80 mm
